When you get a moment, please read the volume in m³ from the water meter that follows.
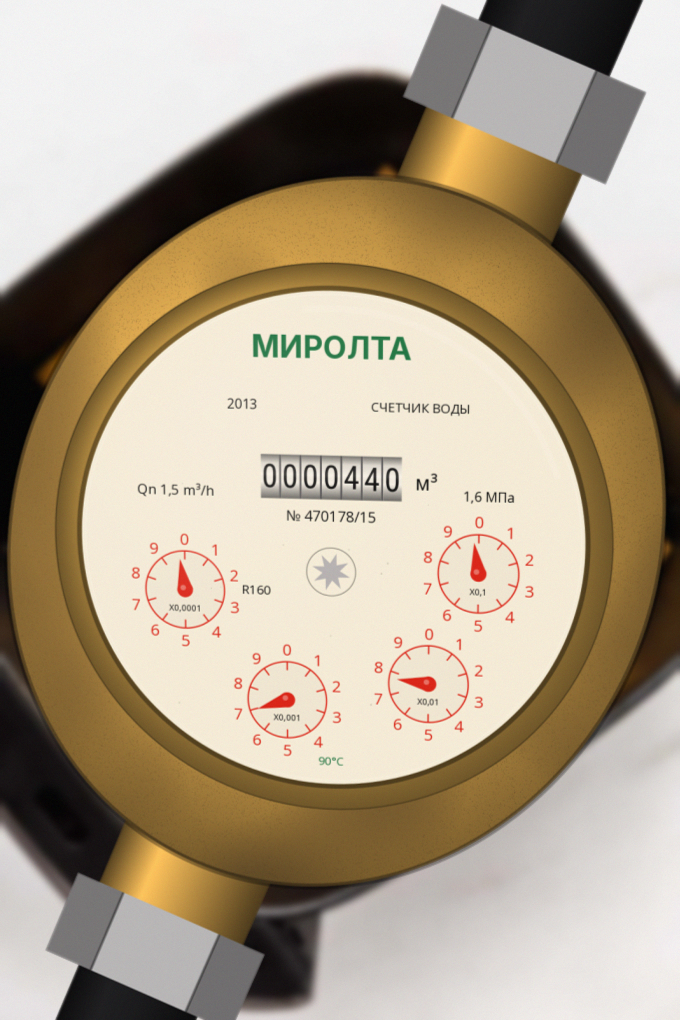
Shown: 439.9769 m³
